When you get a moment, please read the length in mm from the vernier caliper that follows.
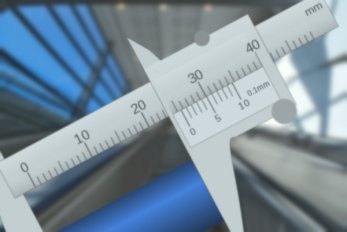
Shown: 25.6 mm
